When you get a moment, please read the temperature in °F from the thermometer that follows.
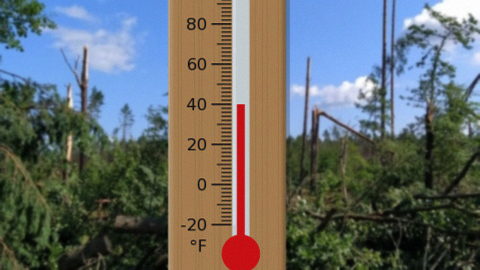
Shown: 40 °F
